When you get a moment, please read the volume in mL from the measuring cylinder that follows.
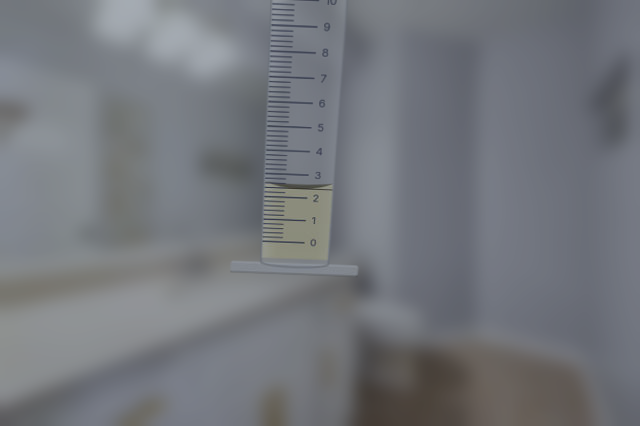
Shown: 2.4 mL
